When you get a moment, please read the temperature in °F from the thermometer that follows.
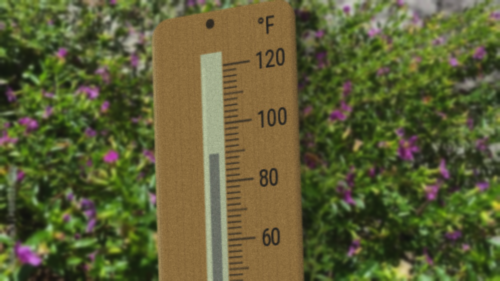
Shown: 90 °F
